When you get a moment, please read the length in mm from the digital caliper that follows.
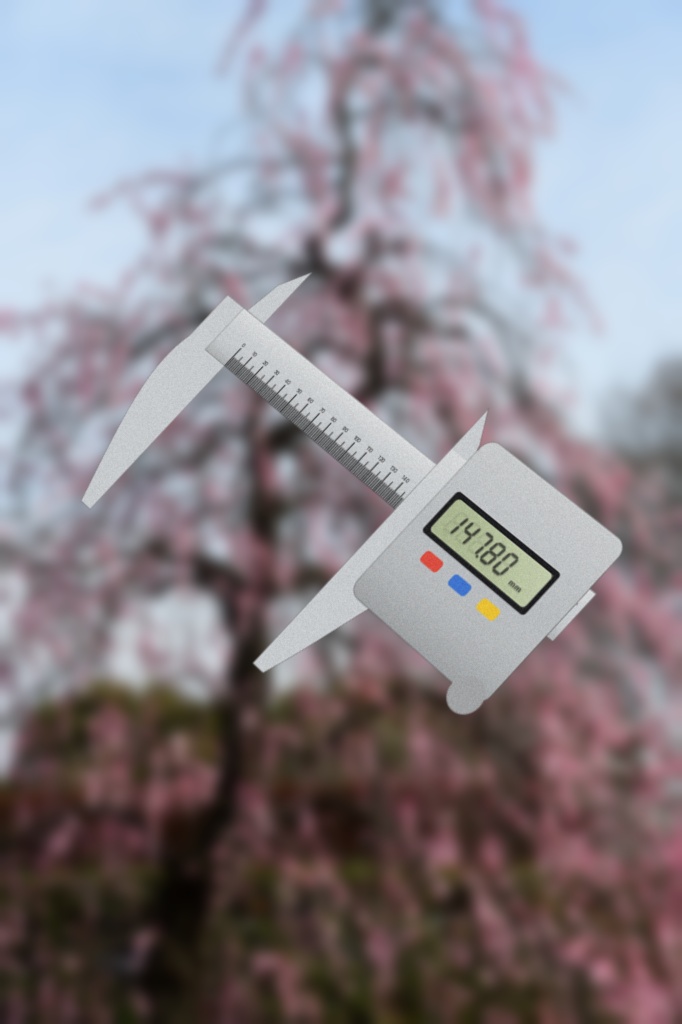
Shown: 147.80 mm
